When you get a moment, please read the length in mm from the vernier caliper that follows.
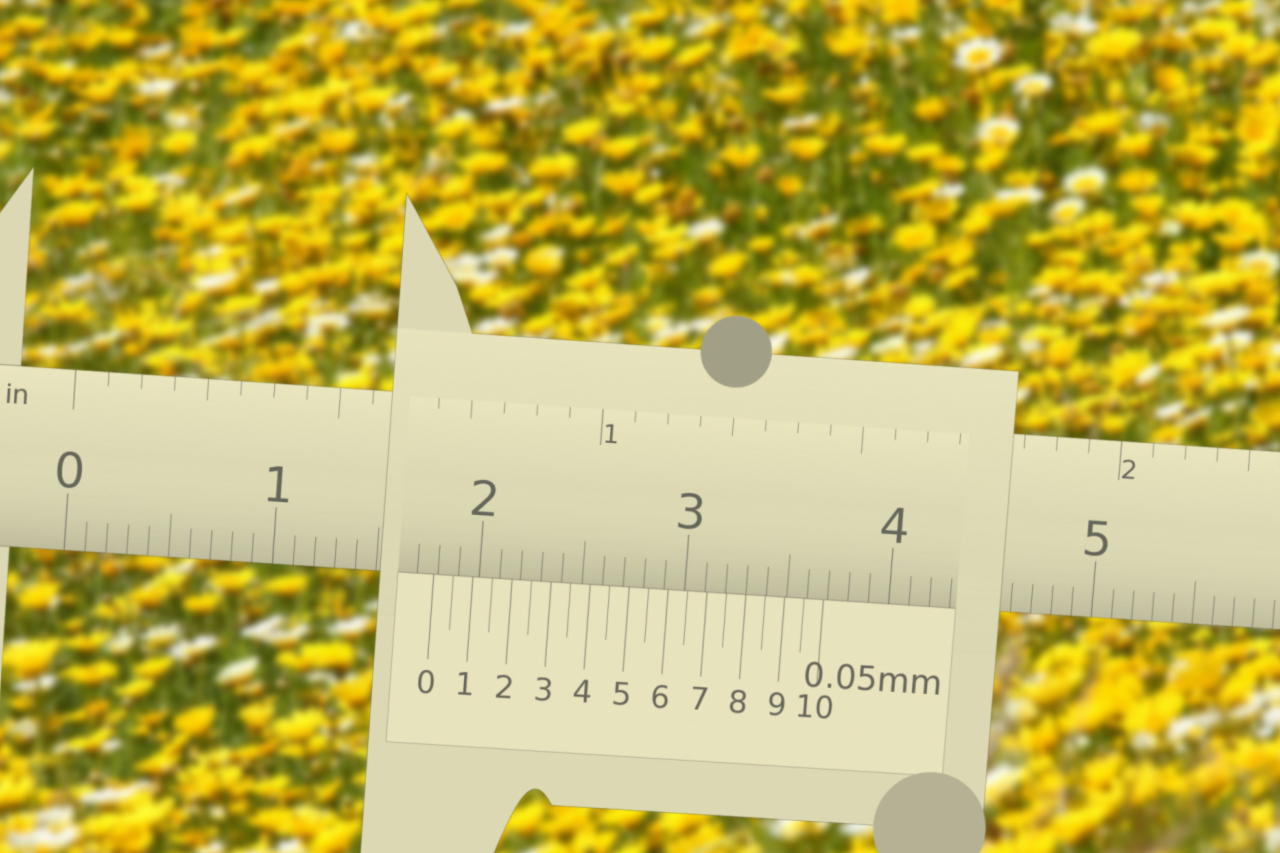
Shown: 17.8 mm
